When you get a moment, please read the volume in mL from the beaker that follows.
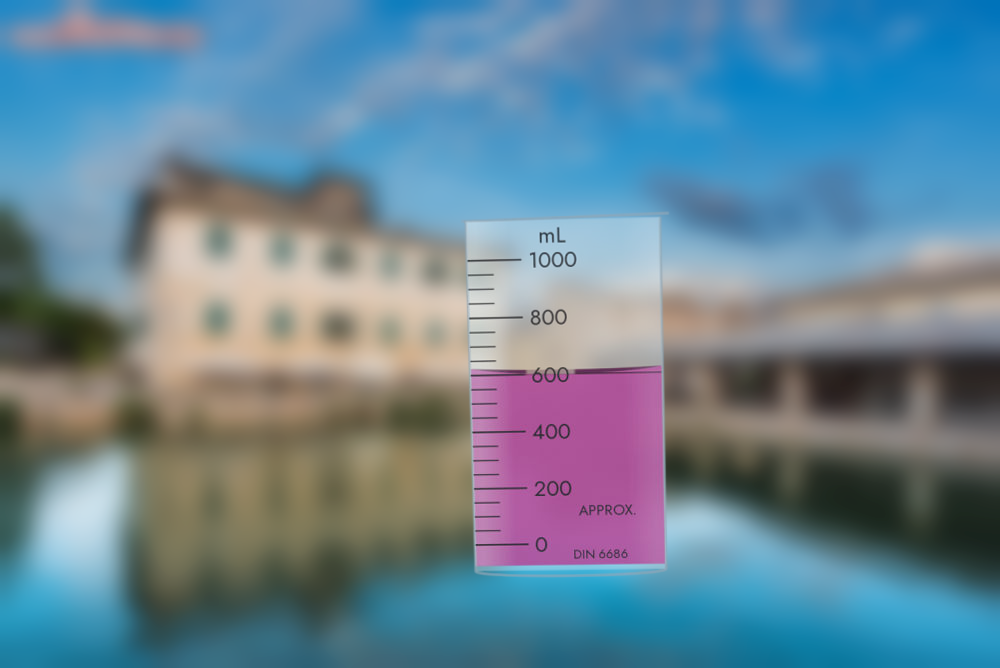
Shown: 600 mL
